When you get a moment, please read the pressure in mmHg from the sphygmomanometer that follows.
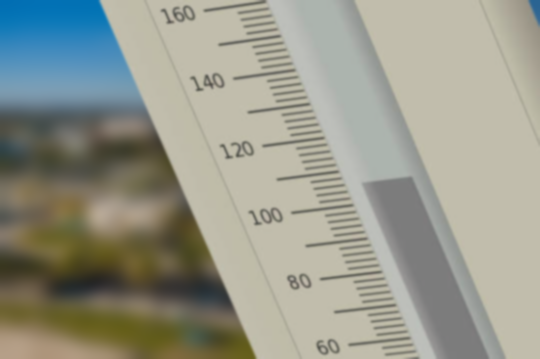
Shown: 106 mmHg
